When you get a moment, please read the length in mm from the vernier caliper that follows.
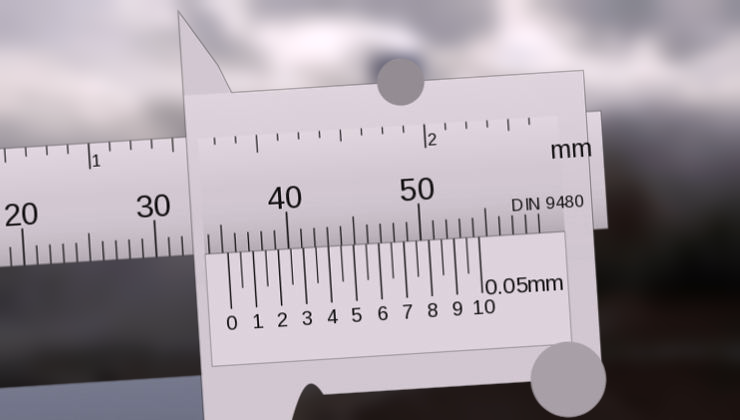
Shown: 35.4 mm
